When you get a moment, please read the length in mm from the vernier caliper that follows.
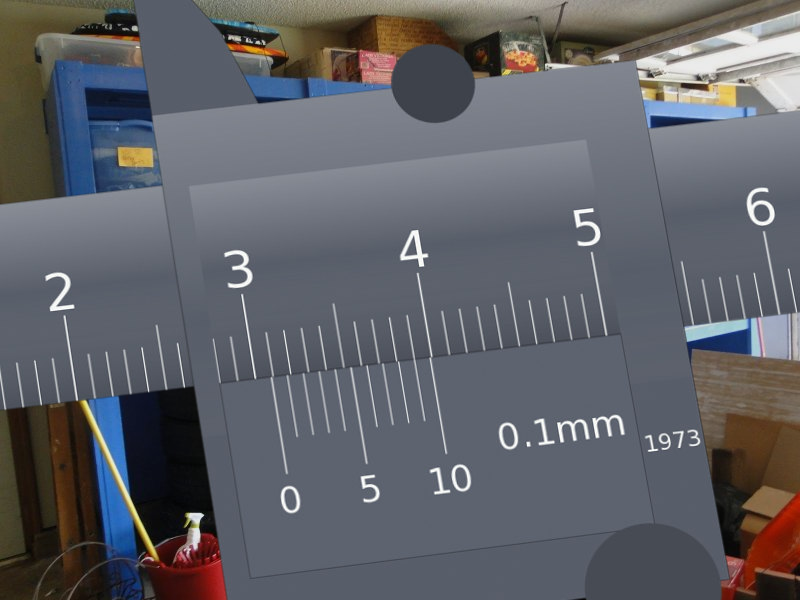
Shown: 30.9 mm
